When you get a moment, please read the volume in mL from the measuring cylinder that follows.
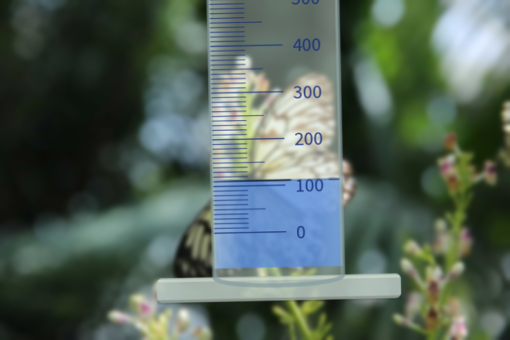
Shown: 110 mL
